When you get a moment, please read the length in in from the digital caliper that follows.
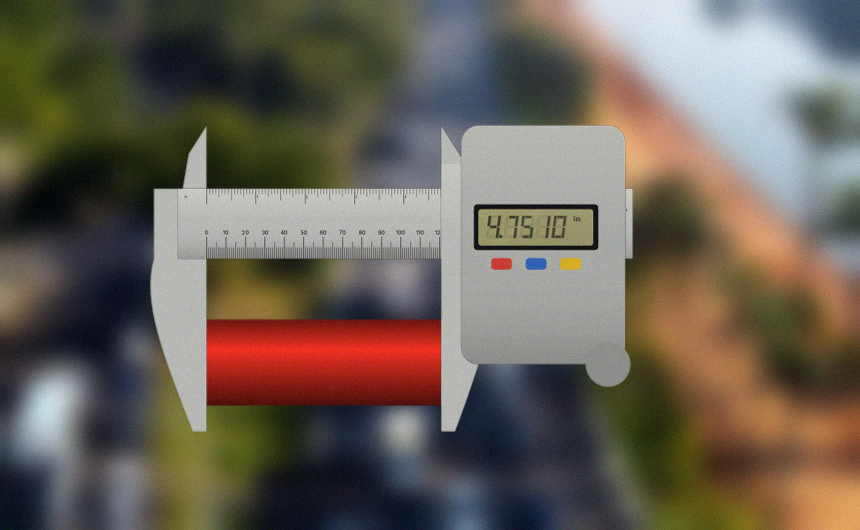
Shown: 4.7510 in
